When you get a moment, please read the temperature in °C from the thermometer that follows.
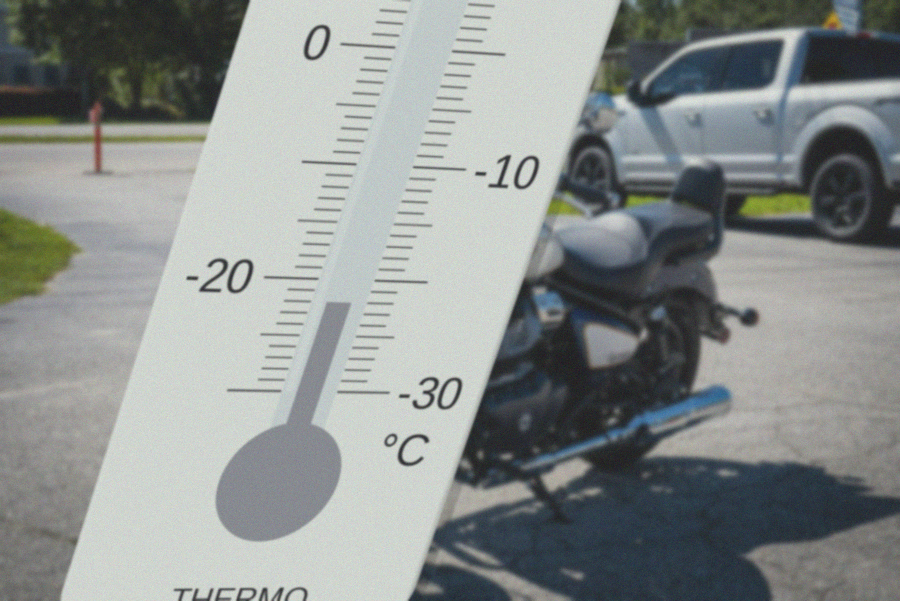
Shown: -22 °C
